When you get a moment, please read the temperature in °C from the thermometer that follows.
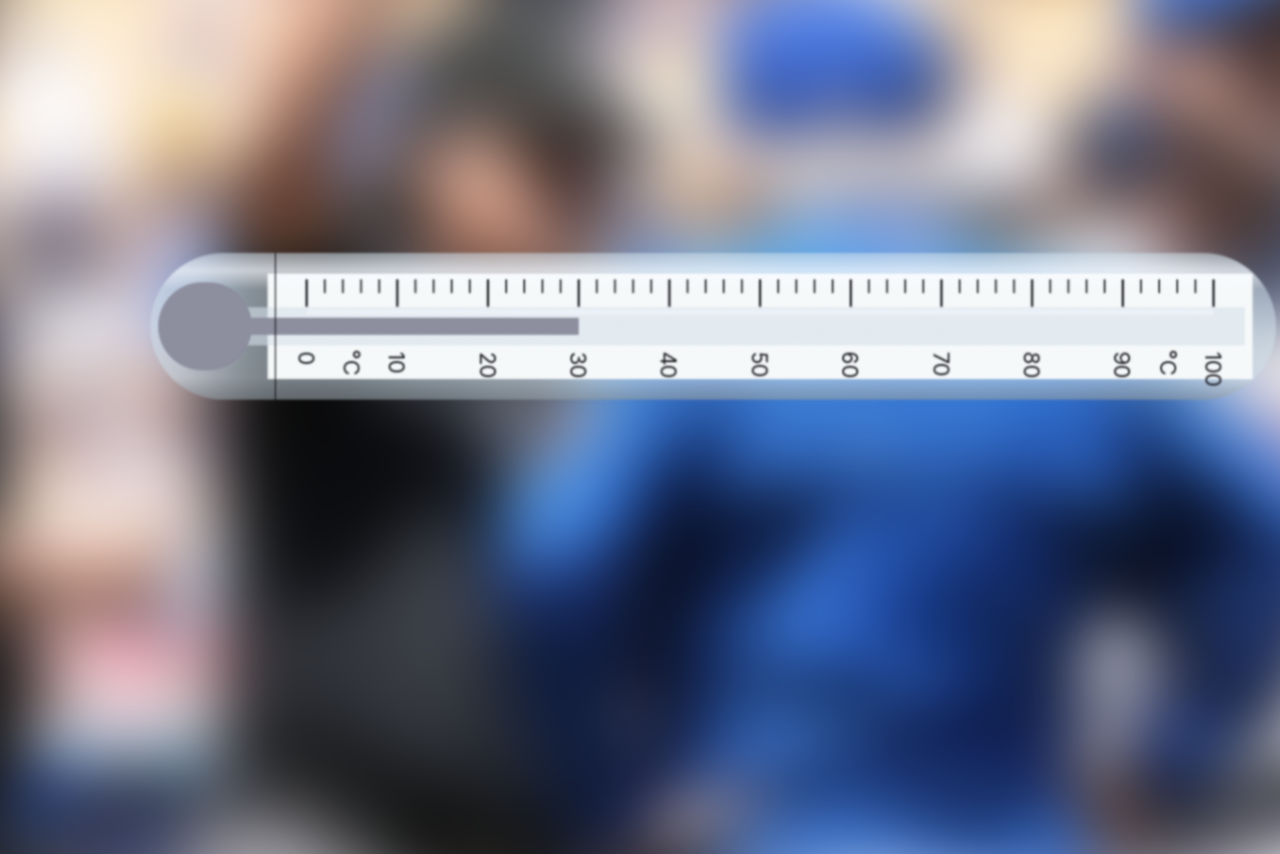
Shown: 30 °C
